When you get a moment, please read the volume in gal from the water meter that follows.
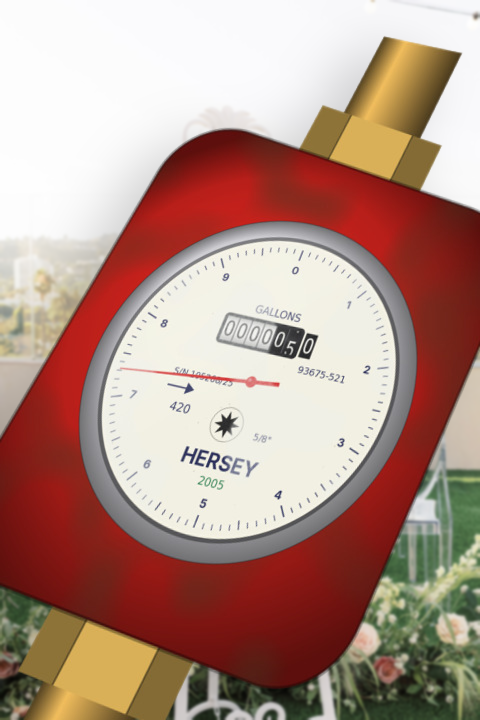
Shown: 47.3 gal
